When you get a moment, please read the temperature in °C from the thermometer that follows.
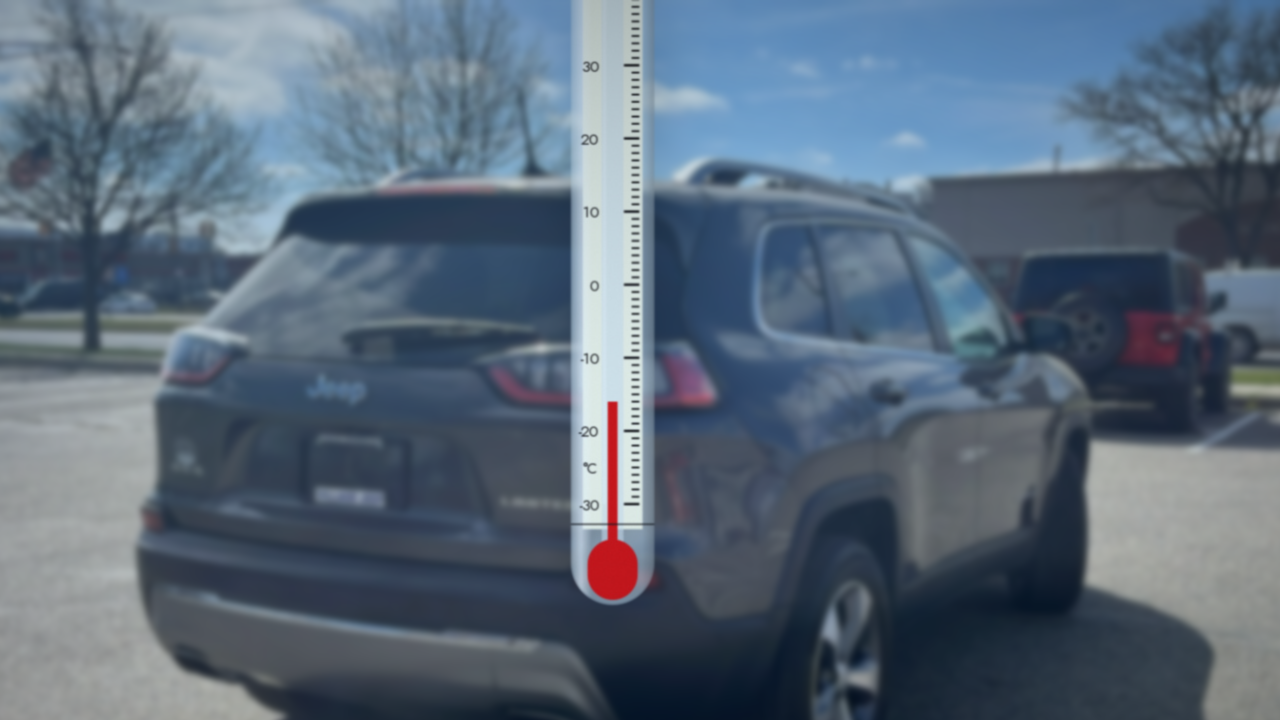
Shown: -16 °C
